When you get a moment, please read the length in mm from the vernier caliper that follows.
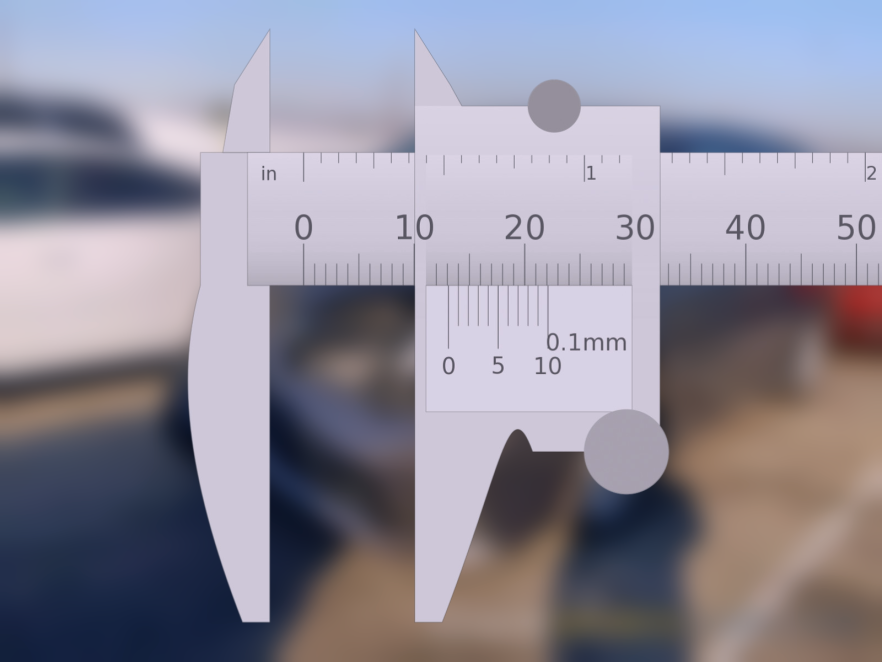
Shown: 13.1 mm
